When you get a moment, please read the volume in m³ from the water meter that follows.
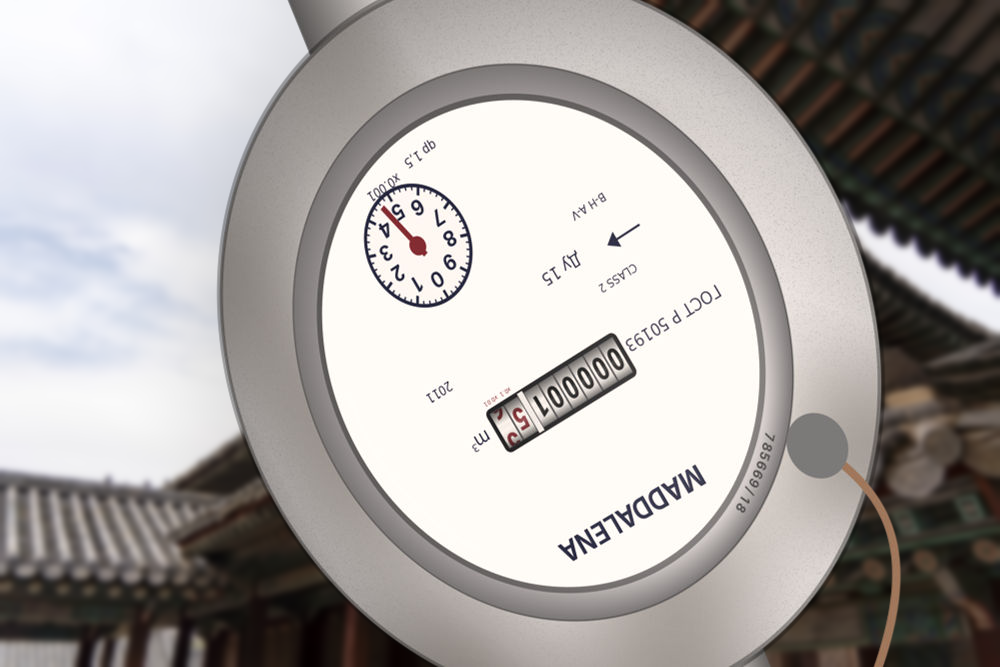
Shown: 1.554 m³
